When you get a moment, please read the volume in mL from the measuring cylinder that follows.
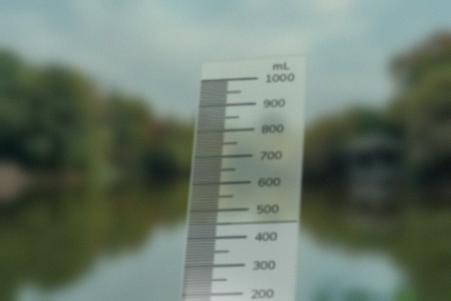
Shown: 450 mL
